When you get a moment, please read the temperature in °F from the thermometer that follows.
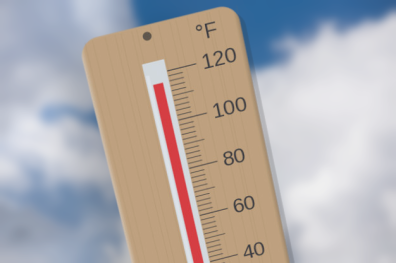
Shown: 116 °F
